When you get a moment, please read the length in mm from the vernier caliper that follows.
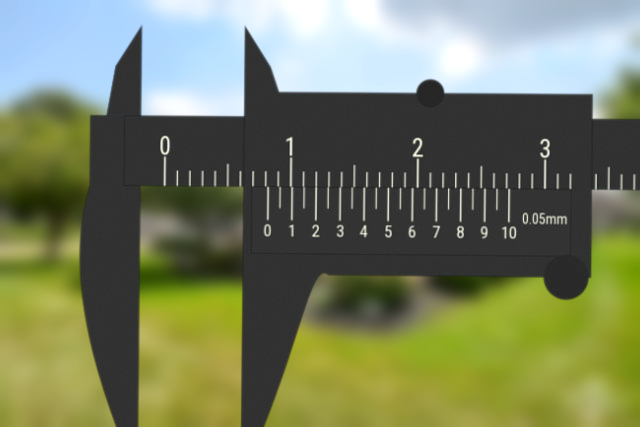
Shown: 8.2 mm
